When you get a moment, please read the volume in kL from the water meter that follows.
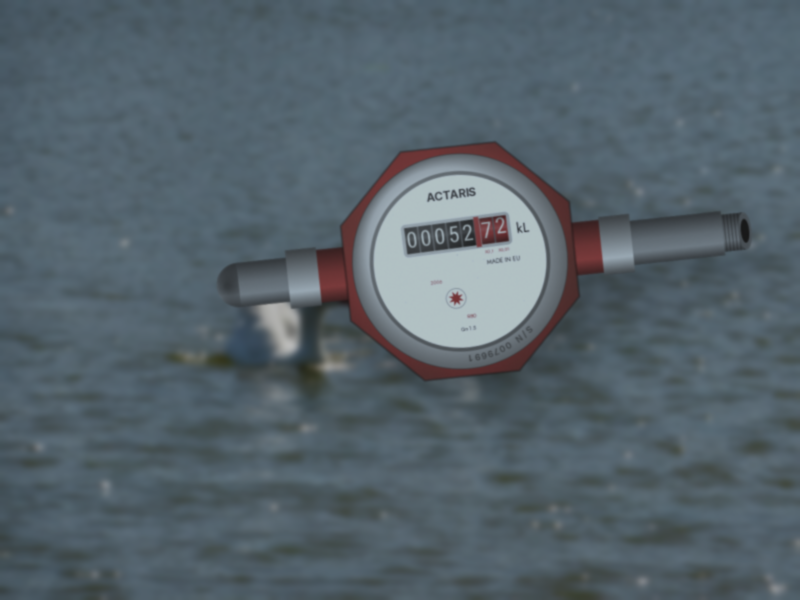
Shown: 52.72 kL
